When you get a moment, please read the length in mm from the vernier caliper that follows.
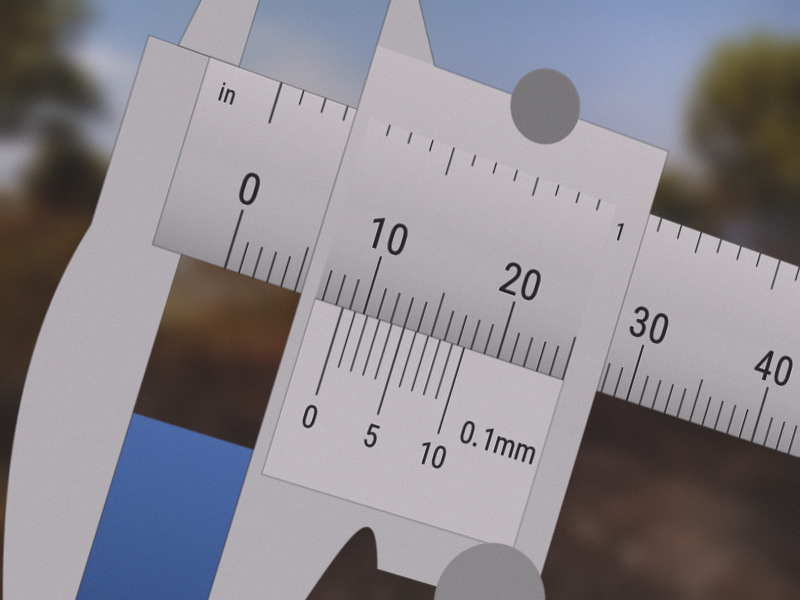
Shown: 8.5 mm
